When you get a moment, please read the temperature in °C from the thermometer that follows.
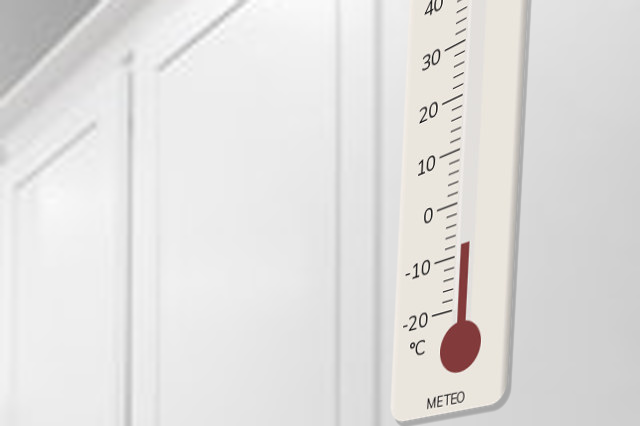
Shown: -8 °C
